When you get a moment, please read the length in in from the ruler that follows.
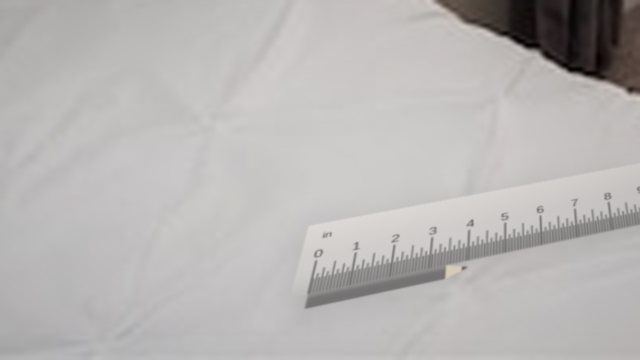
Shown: 4 in
